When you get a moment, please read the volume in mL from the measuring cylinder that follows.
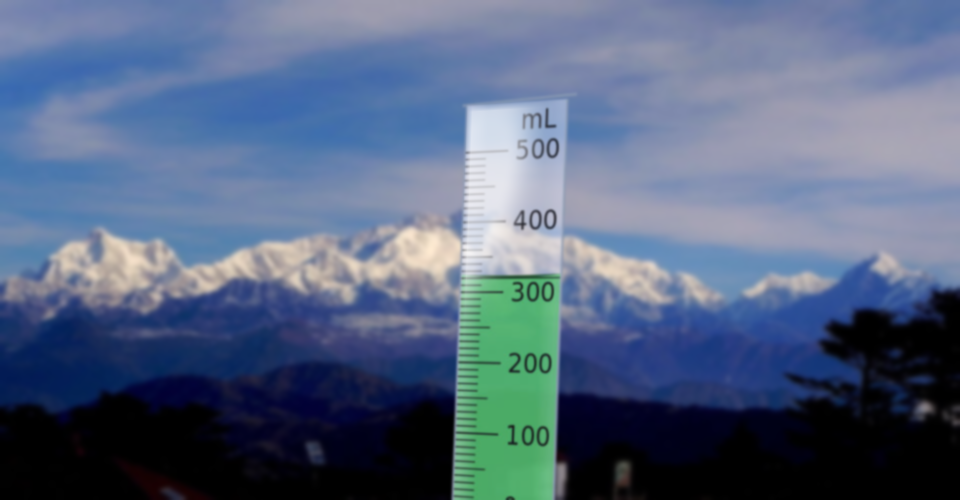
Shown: 320 mL
